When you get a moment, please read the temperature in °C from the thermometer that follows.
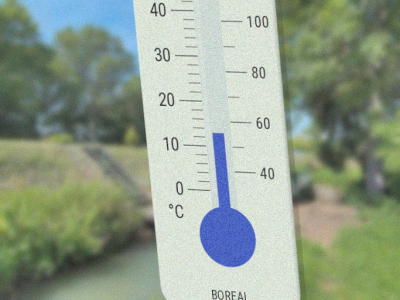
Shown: 13 °C
